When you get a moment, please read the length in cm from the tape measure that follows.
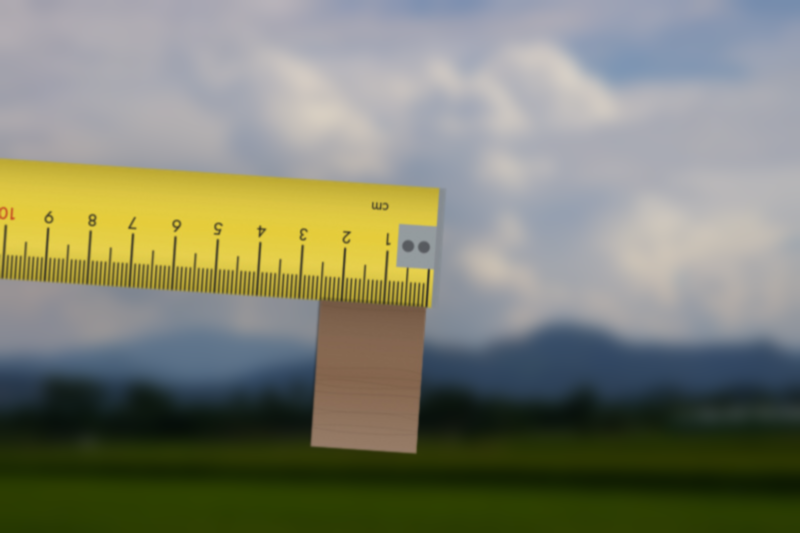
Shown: 2.5 cm
